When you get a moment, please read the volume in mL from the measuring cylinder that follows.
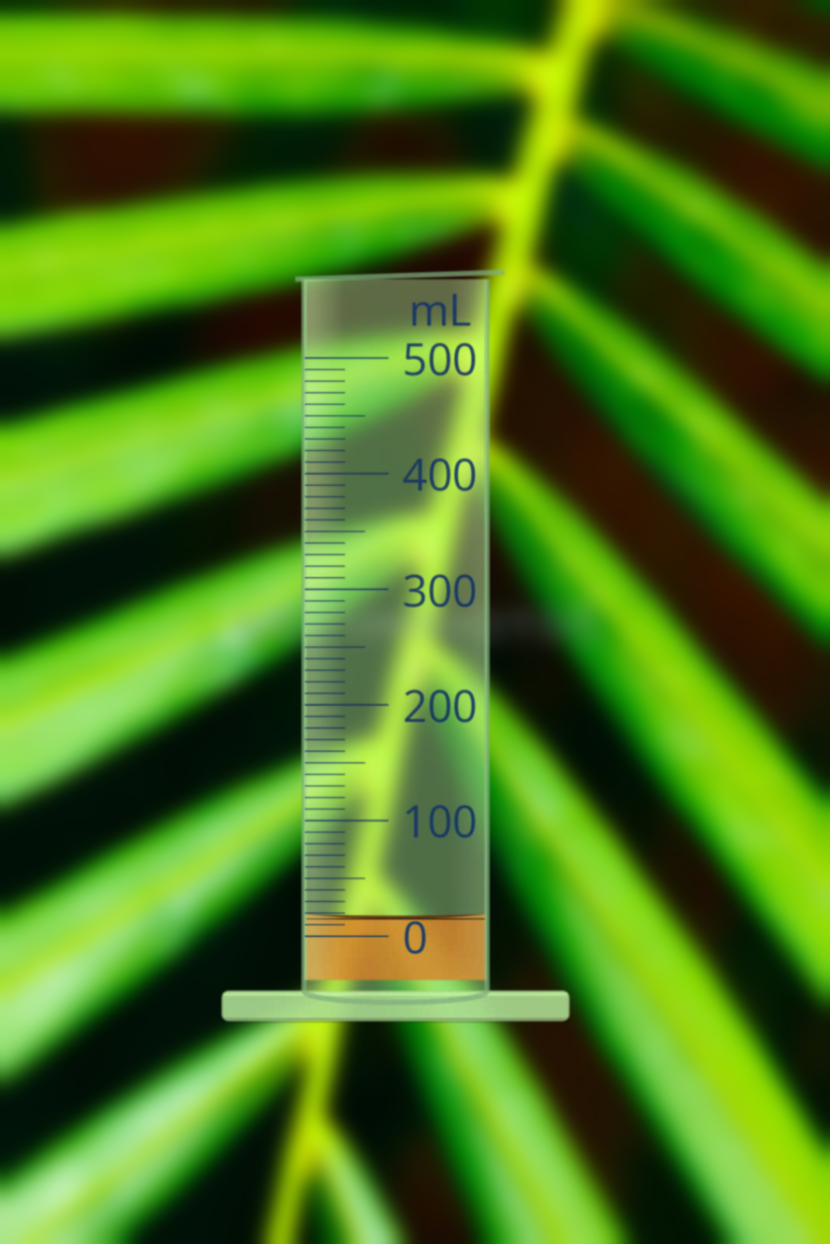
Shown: 15 mL
